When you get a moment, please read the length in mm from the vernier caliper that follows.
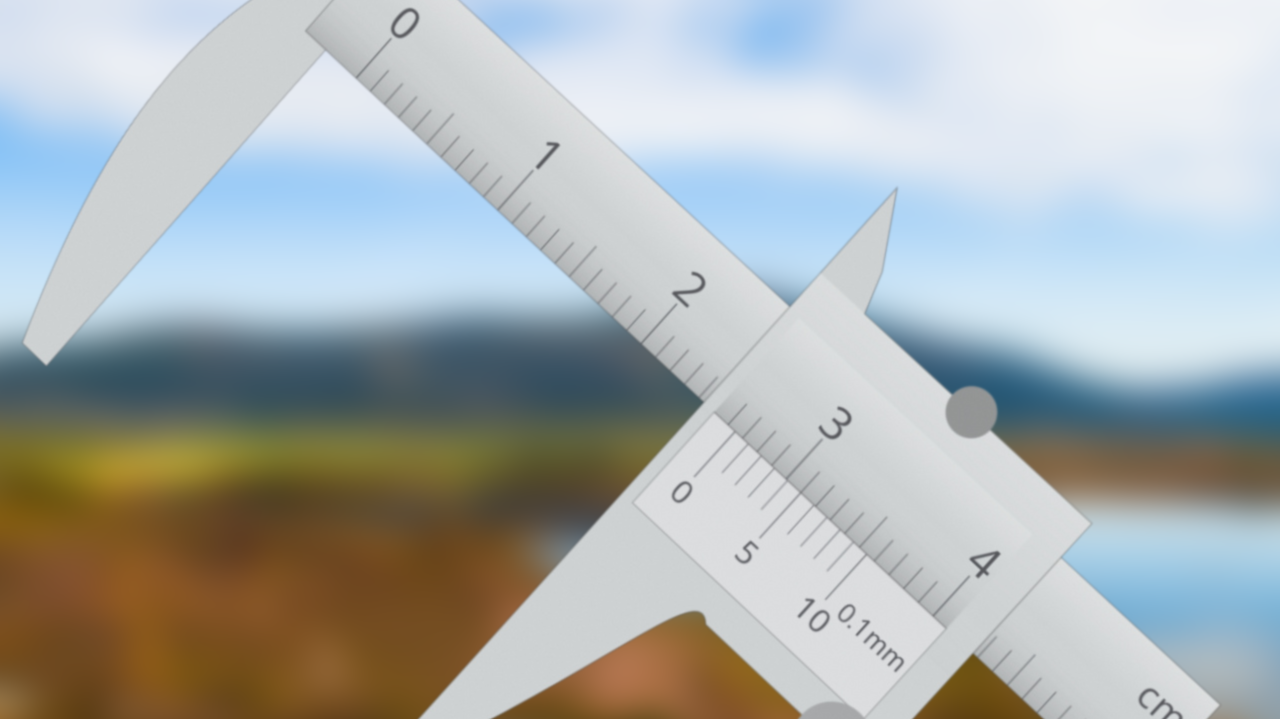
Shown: 26.5 mm
